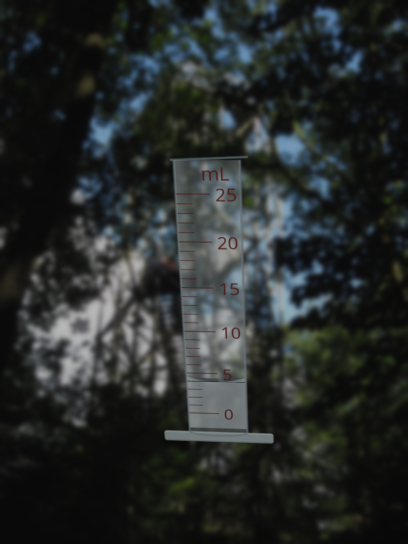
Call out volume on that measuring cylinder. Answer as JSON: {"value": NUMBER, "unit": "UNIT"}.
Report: {"value": 4, "unit": "mL"}
